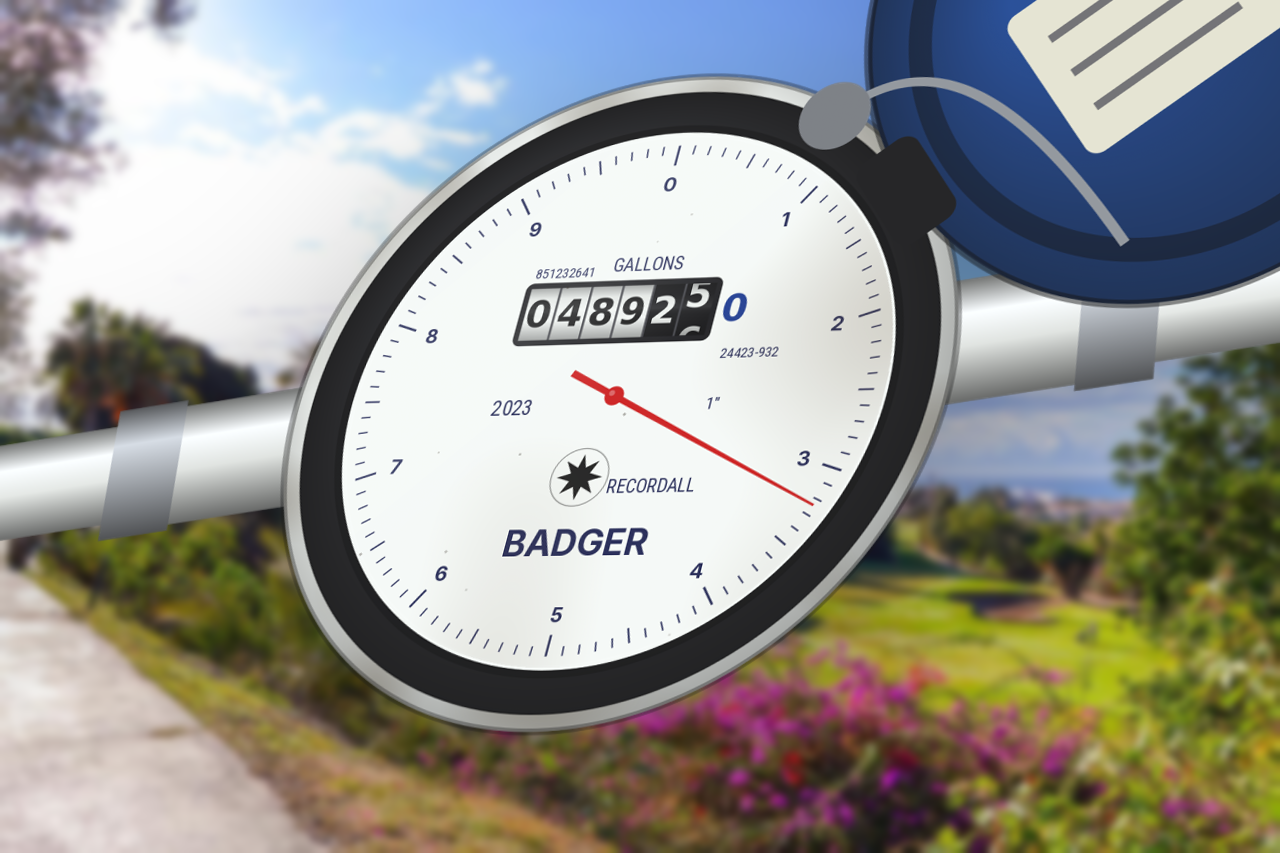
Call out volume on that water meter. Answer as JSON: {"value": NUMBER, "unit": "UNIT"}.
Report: {"value": 489253.2, "unit": "gal"}
